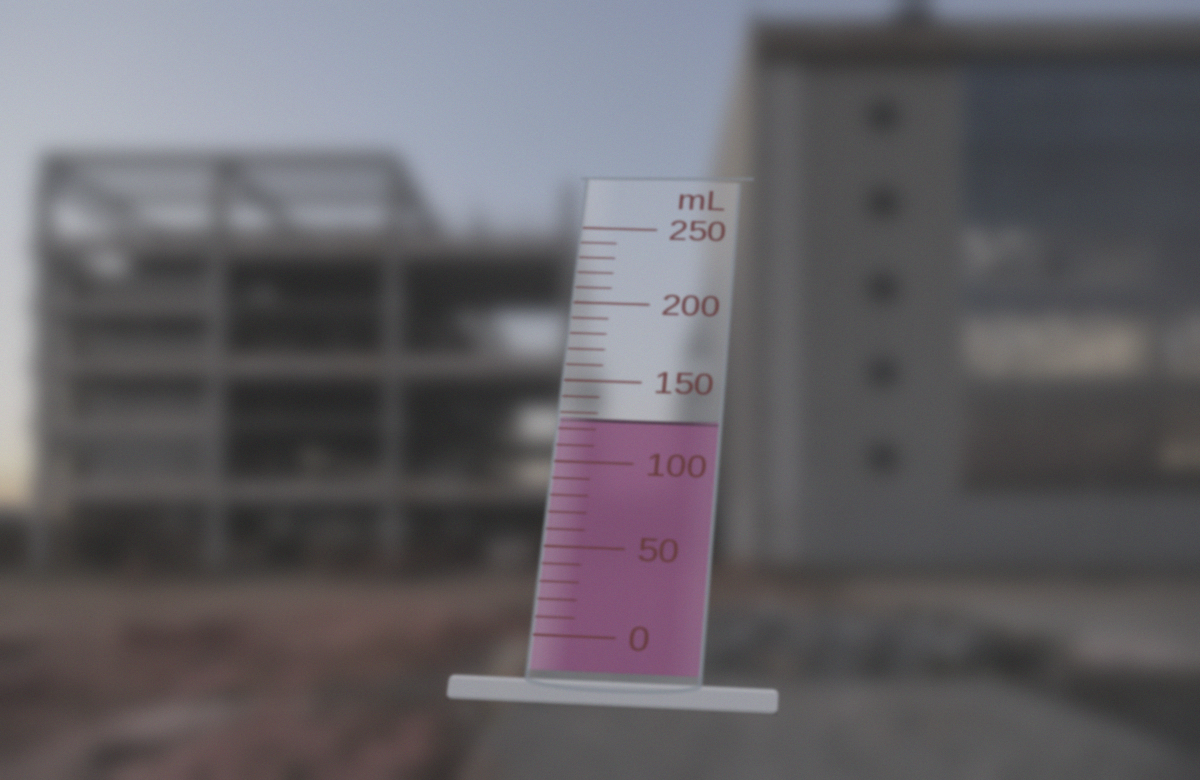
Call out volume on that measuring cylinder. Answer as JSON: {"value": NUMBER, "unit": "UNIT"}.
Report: {"value": 125, "unit": "mL"}
